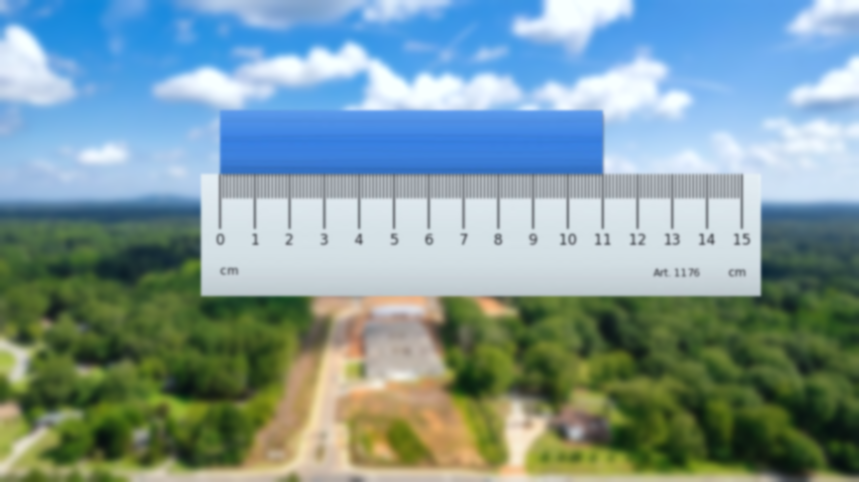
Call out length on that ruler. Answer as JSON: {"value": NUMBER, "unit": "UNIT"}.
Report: {"value": 11, "unit": "cm"}
